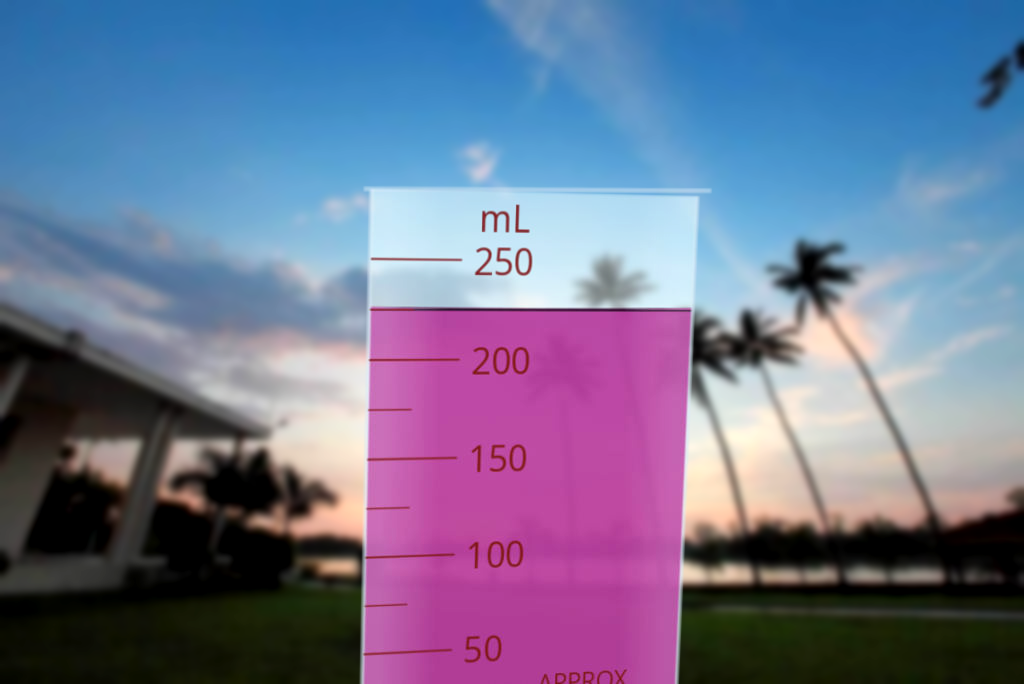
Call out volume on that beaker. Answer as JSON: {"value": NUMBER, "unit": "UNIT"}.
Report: {"value": 225, "unit": "mL"}
